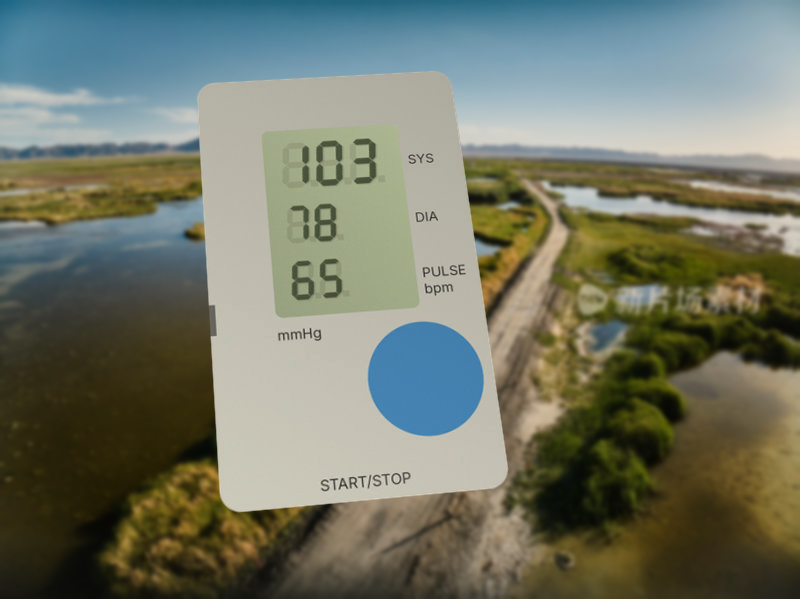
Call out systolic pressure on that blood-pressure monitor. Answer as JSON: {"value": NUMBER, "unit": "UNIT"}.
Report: {"value": 103, "unit": "mmHg"}
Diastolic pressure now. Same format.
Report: {"value": 78, "unit": "mmHg"}
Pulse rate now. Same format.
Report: {"value": 65, "unit": "bpm"}
